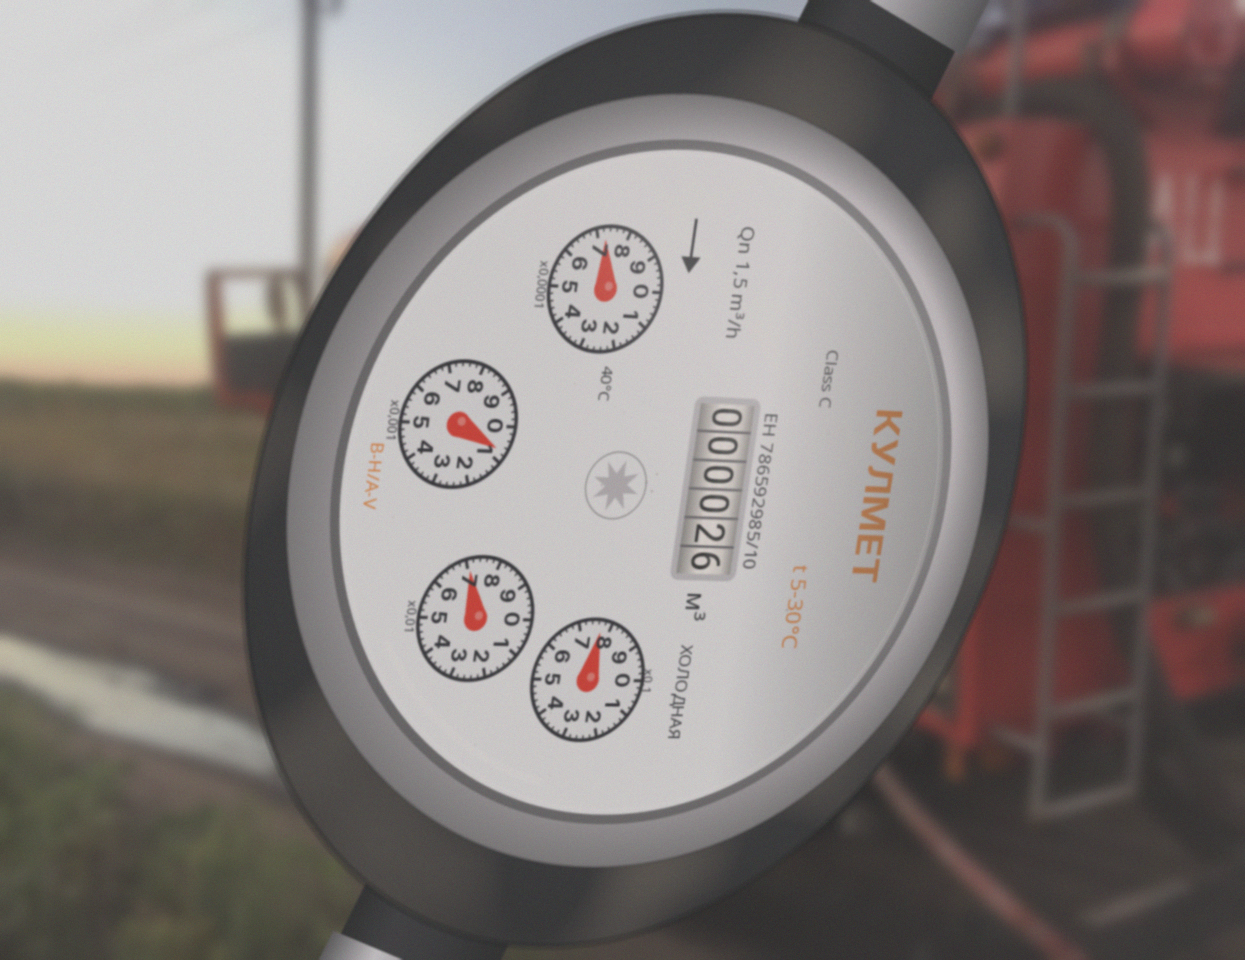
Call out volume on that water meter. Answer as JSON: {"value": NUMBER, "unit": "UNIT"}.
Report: {"value": 26.7707, "unit": "m³"}
